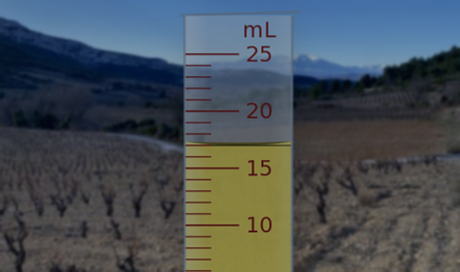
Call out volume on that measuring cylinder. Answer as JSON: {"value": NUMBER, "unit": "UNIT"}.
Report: {"value": 17, "unit": "mL"}
